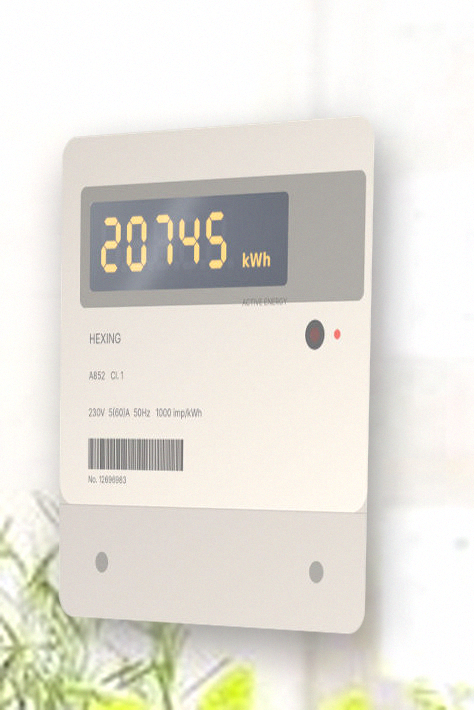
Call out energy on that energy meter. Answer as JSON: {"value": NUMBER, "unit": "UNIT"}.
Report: {"value": 20745, "unit": "kWh"}
